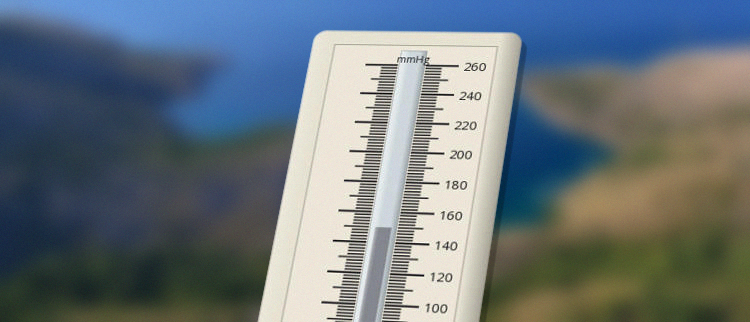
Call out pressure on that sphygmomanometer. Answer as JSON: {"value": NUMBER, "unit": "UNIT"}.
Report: {"value": 150, "unit": "mmHg"}
